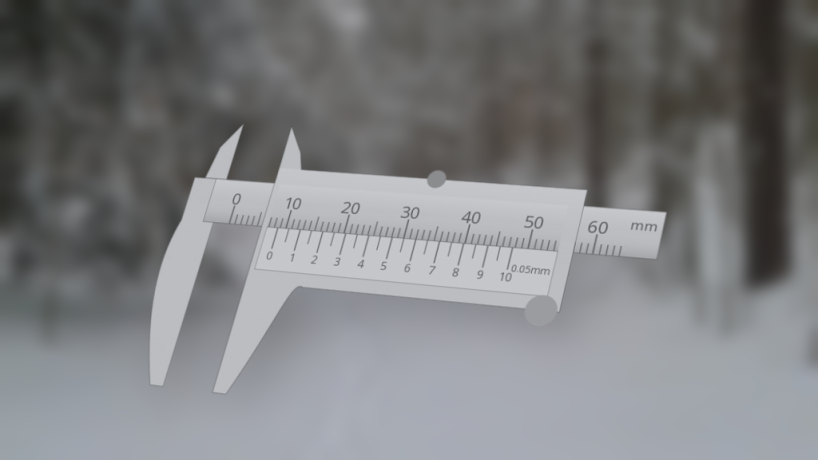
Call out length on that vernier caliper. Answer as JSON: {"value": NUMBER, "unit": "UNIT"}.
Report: {"value": 8.6, "unit": "mm"}
